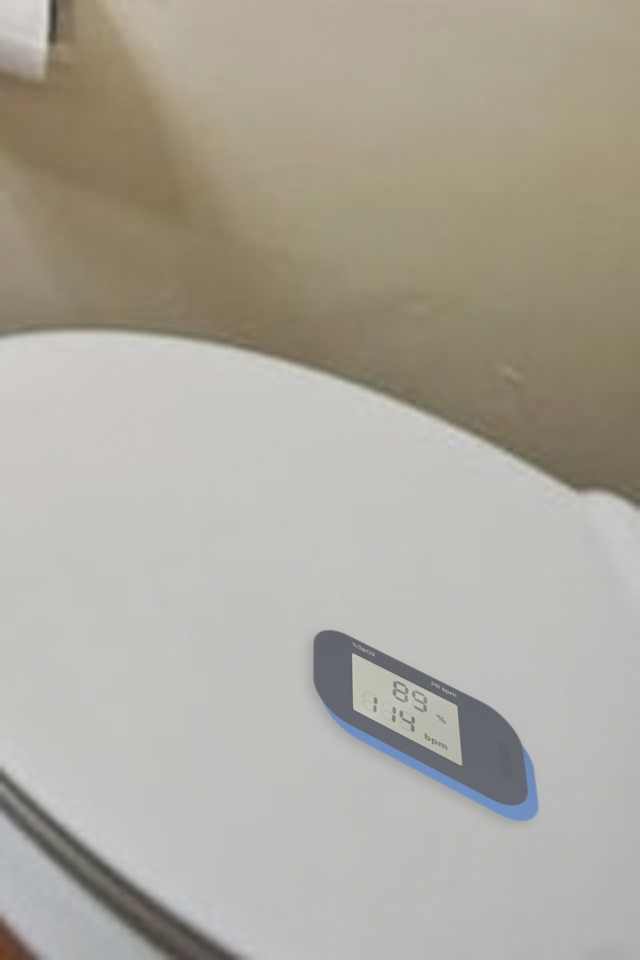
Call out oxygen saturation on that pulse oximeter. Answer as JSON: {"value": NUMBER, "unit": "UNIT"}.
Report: {"value": 89, "unit": "%"}
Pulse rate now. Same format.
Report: {"value": 114, "unit": "bpm"}
